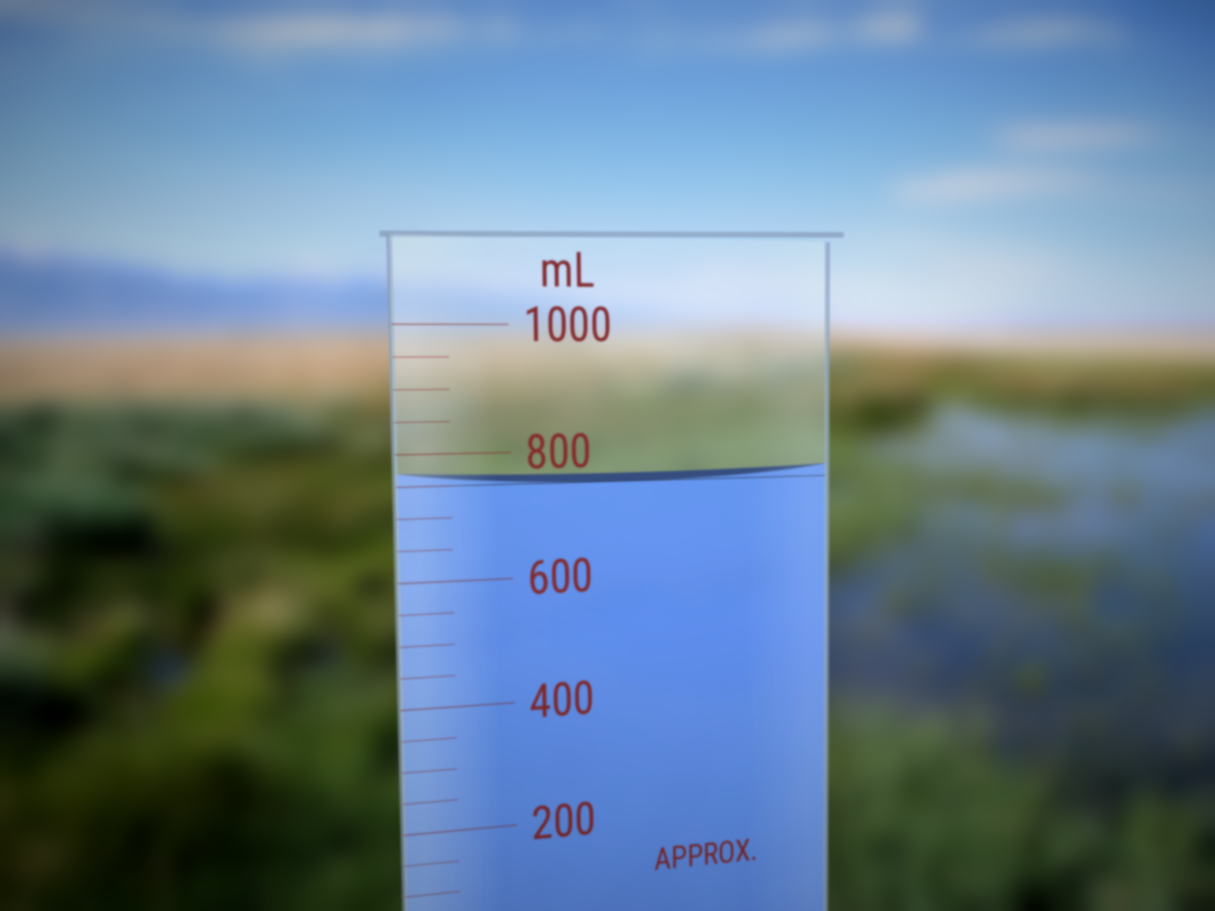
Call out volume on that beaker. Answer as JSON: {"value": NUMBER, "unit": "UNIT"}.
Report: {"value": 750, "unit": "mL"}
